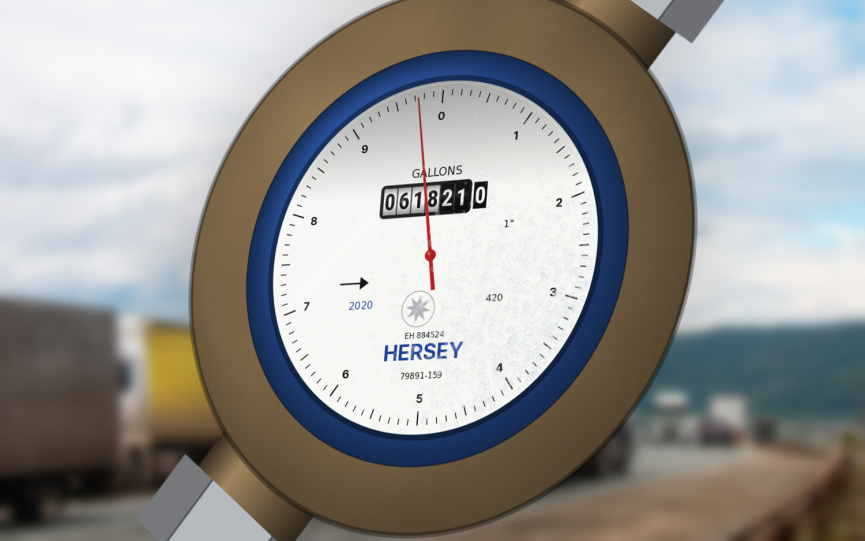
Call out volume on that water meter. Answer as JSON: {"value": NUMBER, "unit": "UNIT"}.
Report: {"value": 618209.7, "unit": "gal"}
